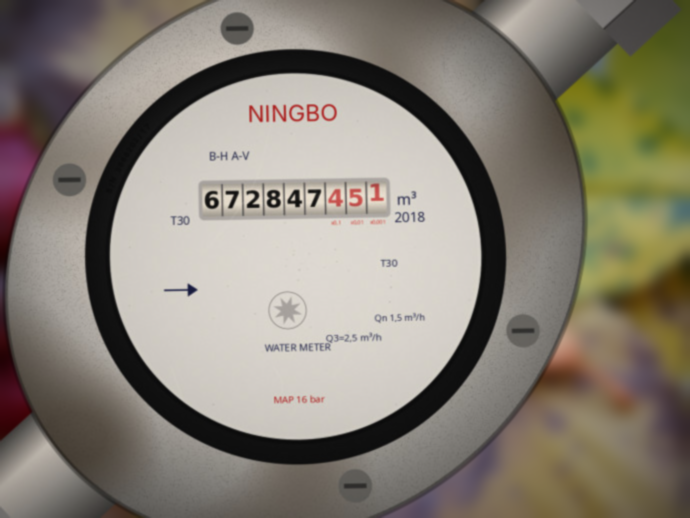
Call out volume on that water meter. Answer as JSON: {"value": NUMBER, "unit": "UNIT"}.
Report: {"value": 672847.451, "unit": "m³"}
